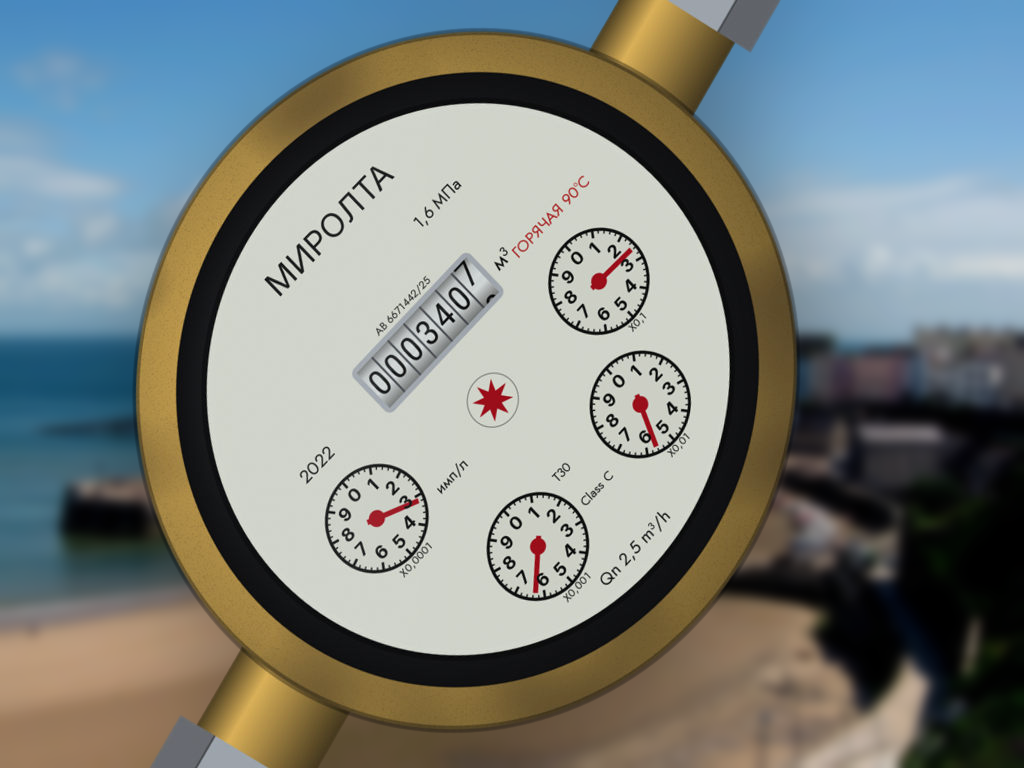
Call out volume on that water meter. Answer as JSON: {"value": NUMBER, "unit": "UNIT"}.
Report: {"value": 3407.2563, "unit": "m³"}
